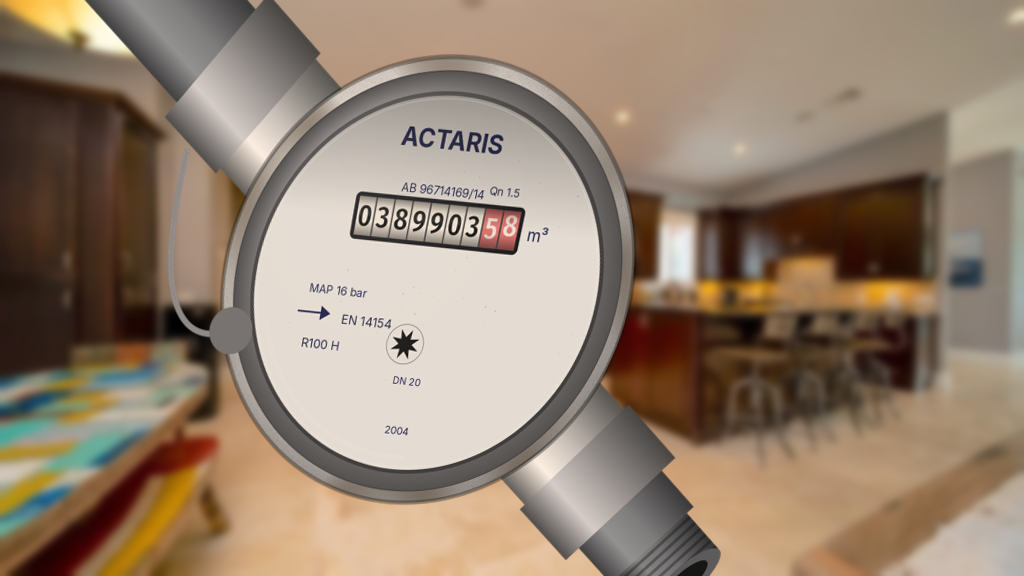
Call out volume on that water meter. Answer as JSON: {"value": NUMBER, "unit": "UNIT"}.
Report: {"value": 389903.58, "unit": "m³"}
